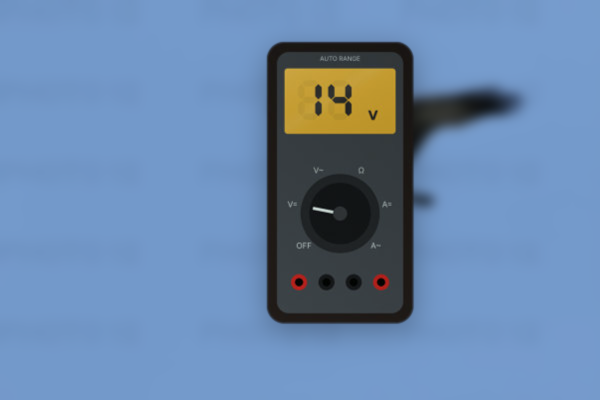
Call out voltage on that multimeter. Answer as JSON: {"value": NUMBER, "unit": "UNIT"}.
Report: {"value": 14, "unit": "V"}
